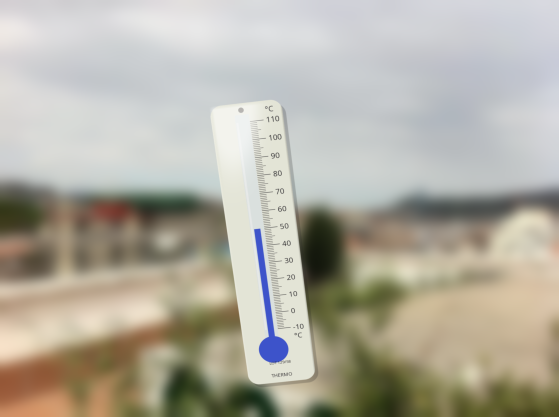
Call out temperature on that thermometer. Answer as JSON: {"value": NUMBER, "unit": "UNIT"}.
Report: {"value": 50, "unit": "°C"}
